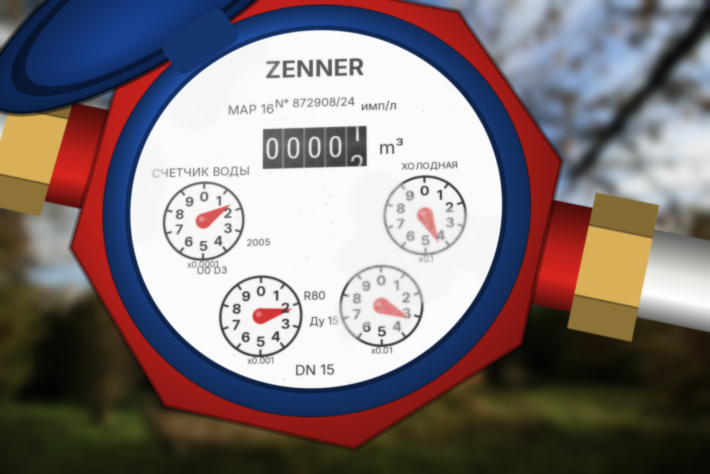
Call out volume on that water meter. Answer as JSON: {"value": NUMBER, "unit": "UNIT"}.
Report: {"value": 1.4321, "unit": "m³"}
